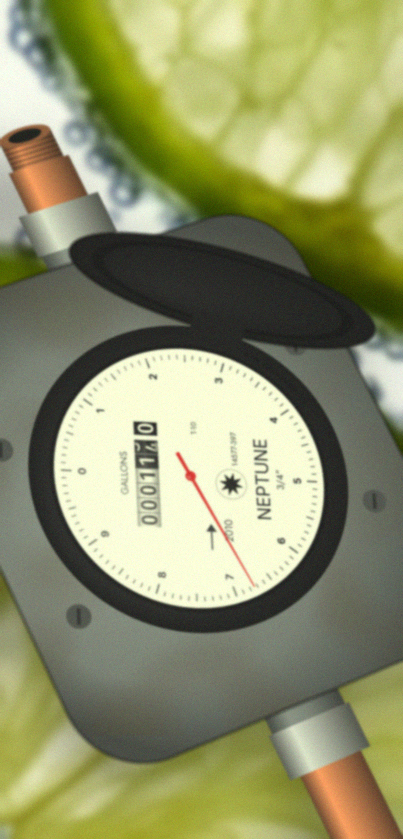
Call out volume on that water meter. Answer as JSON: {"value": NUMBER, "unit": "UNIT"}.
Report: {"value": 1136.7, "unit": "gal"}
